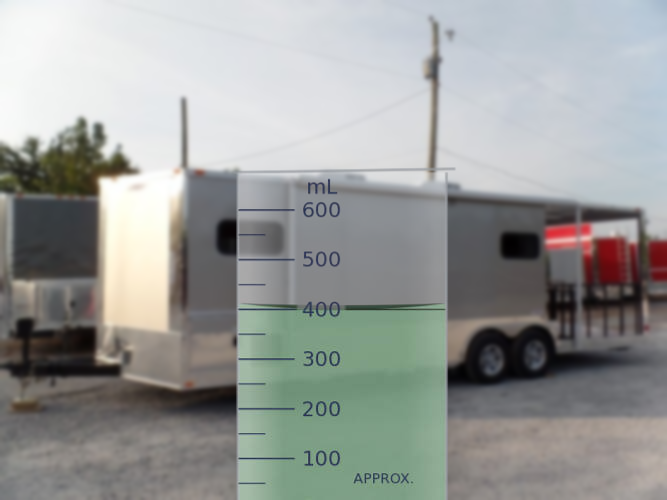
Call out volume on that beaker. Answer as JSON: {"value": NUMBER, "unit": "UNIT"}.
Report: {"value": 400, "unit": "mL"}
